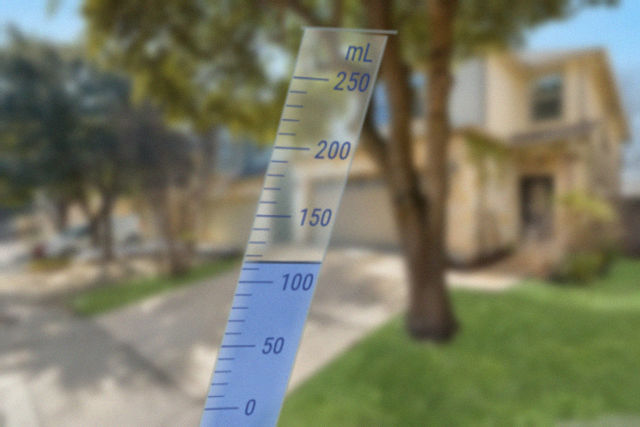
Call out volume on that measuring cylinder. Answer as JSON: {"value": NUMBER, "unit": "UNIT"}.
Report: {"value": 115, "unit": "mL"}
